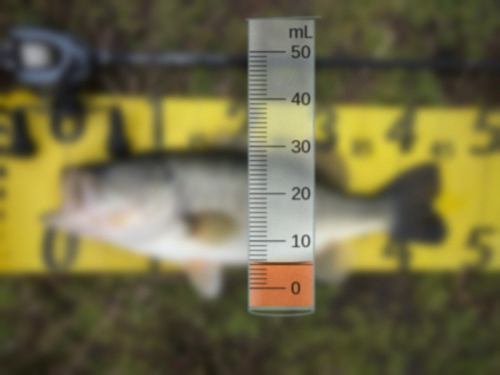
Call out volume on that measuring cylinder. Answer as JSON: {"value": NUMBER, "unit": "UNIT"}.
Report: {"value": 5, "unit": "mL"}
